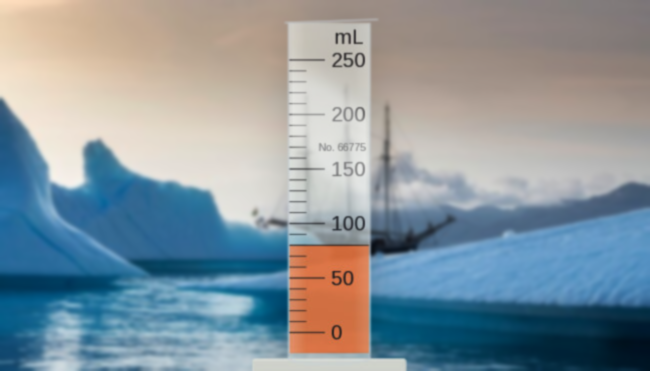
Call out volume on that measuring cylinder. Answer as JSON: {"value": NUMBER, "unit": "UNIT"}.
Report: {"value": 80, "unit": "mL"}
